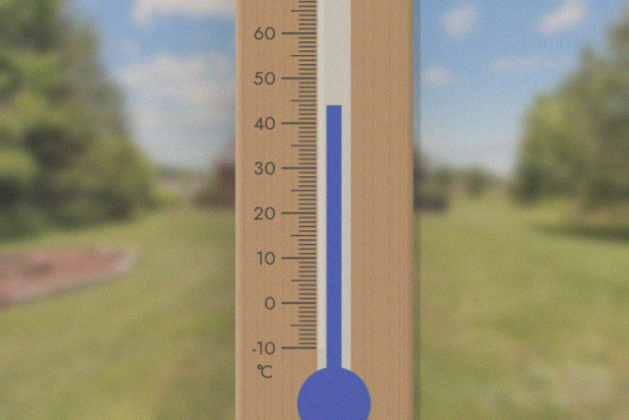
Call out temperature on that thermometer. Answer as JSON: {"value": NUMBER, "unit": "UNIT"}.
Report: {"value": 44, "unit": "°C"}
